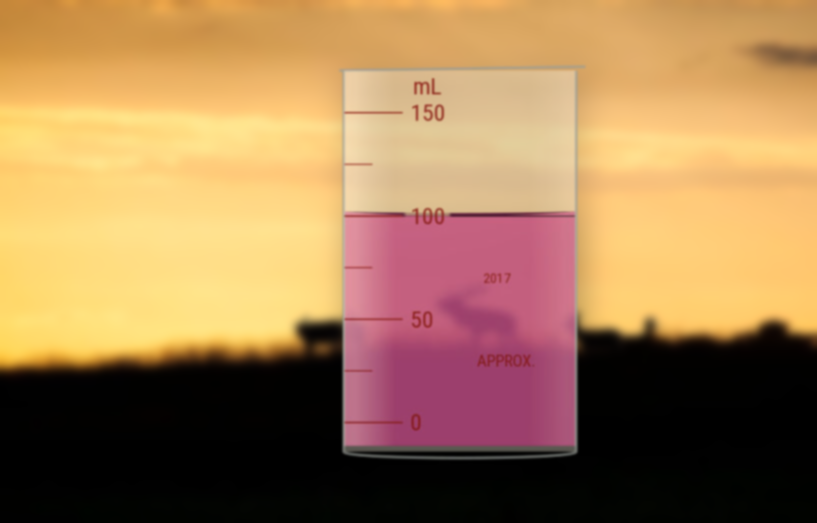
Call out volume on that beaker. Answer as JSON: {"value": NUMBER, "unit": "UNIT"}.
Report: {"value": 100, "unit": "mL"}
